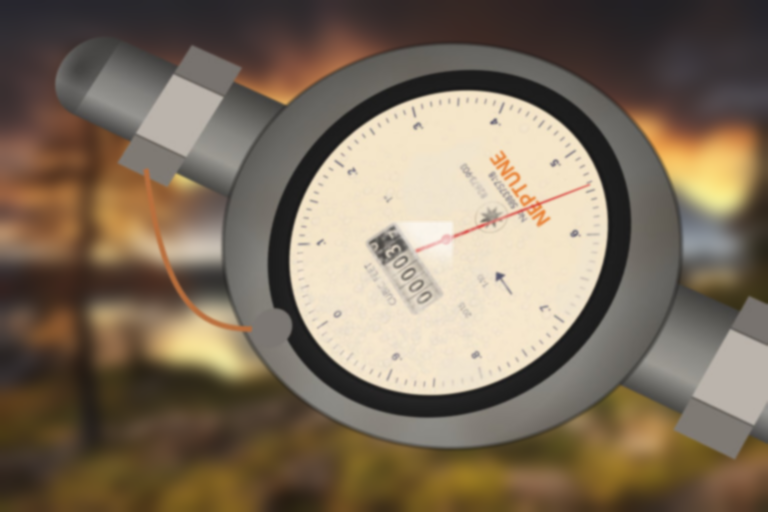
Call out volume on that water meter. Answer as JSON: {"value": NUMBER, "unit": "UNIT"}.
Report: {"value": 36.54, "unit": "ft³"}
